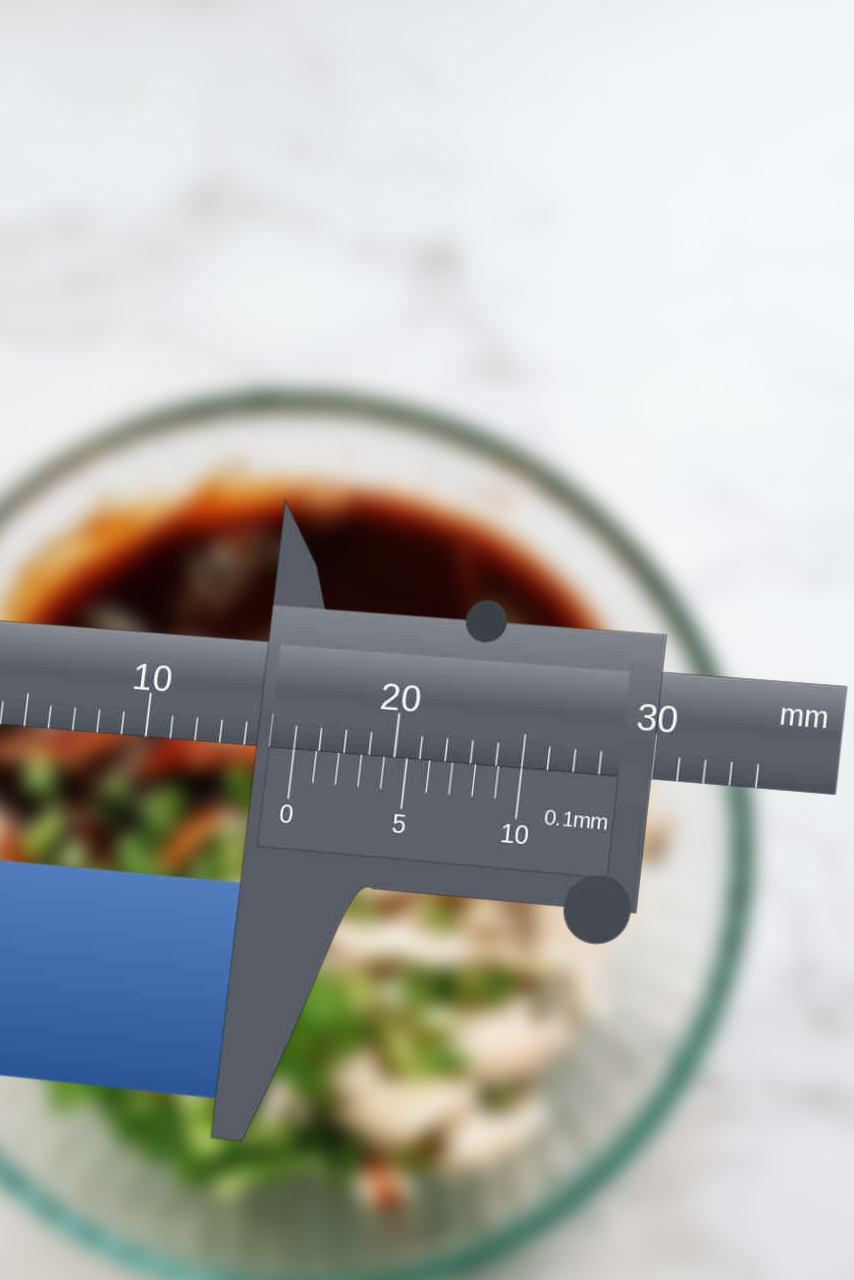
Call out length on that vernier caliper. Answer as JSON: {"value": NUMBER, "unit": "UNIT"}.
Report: {"value": 16.0, "unit": "mm"}
